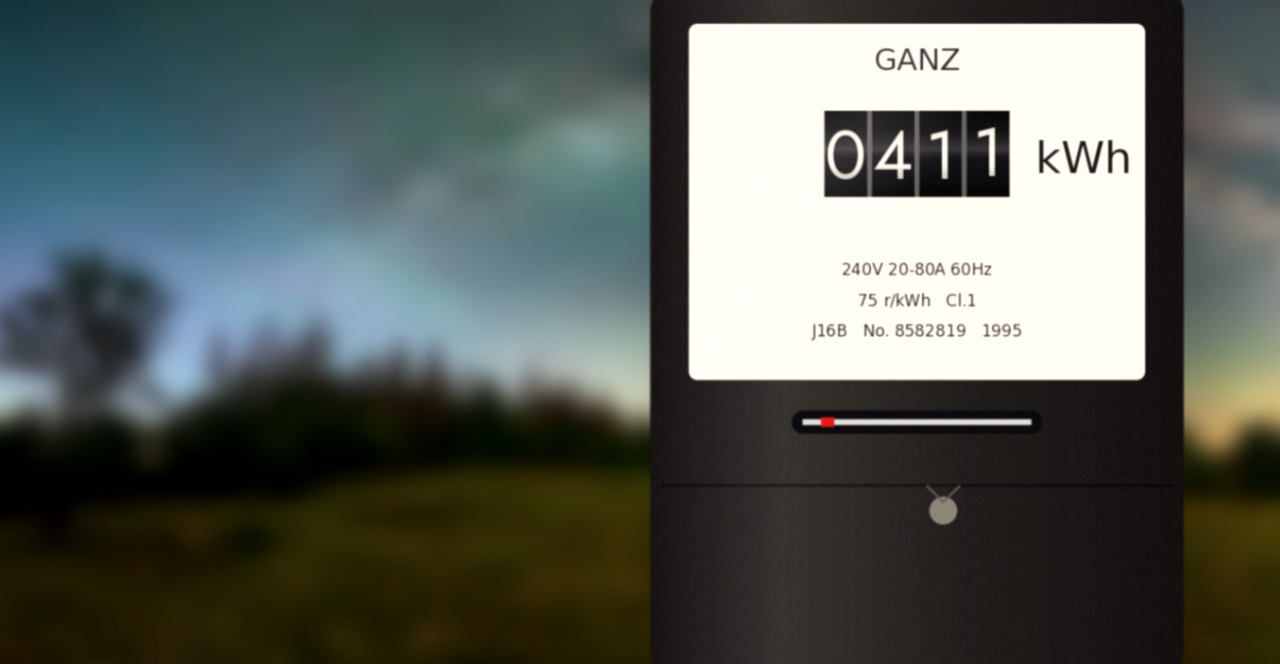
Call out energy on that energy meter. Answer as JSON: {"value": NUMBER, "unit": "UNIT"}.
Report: {"value": 411, "unit": "kWh"}
